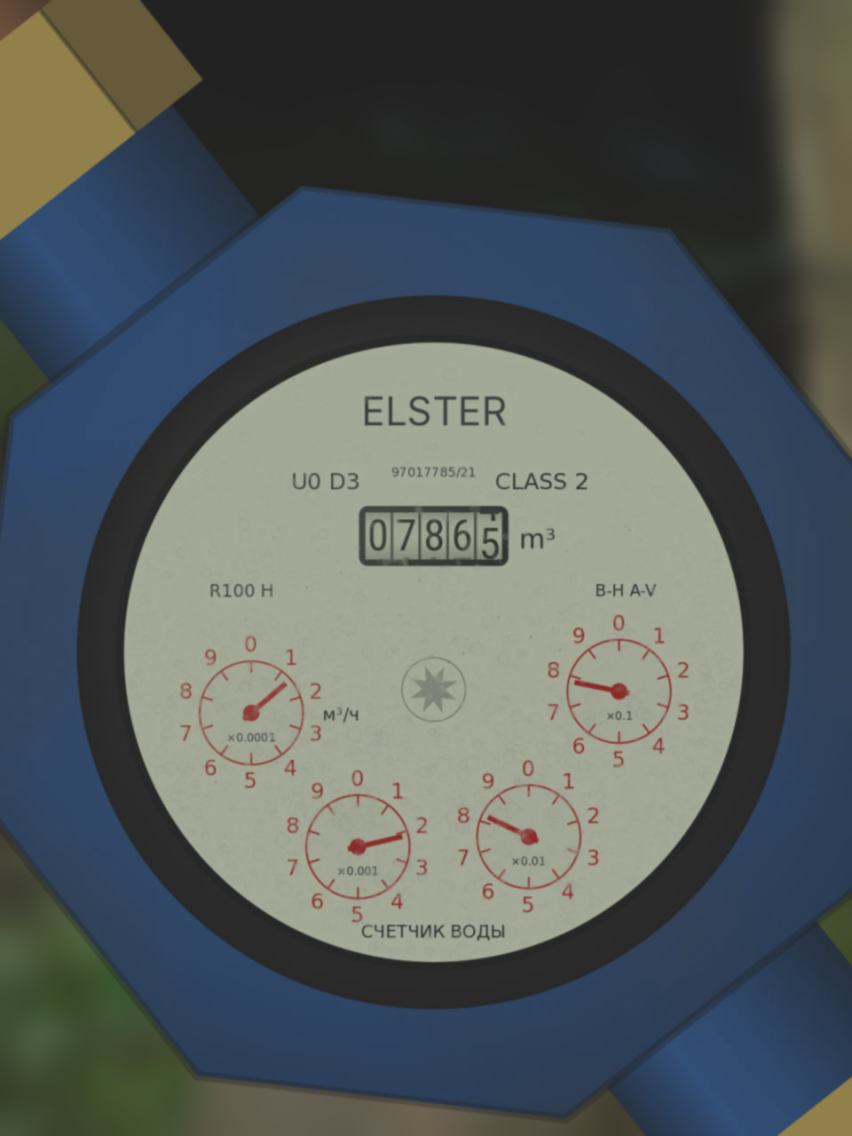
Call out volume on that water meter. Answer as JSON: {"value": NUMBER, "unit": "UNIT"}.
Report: {"value": 7864.7821, "unit": "m³"}
